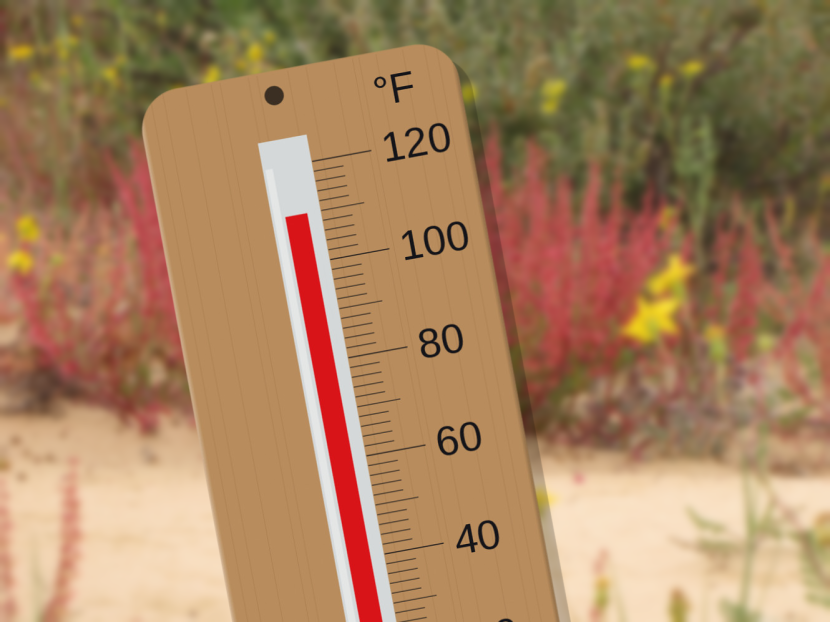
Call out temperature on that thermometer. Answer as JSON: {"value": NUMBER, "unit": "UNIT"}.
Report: {"value": 110, "unit": "°F"}
